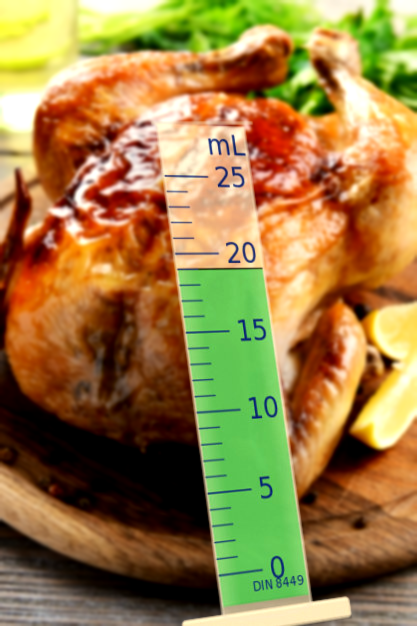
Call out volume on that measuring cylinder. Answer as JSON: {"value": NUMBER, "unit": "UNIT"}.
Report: {"value": 19, "unit": "mL"}
